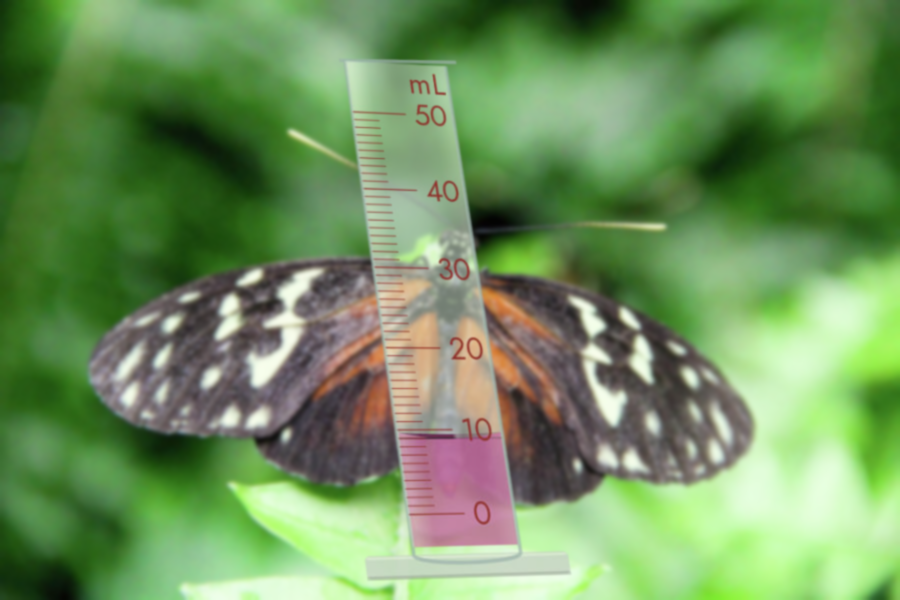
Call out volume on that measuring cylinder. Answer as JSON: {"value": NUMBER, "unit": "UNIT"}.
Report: {"value": 9, "unit": "mL"}
